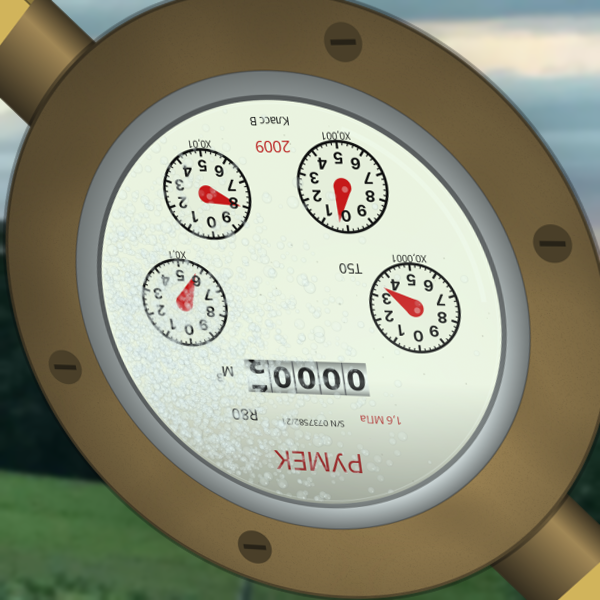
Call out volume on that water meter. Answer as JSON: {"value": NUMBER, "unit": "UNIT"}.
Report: {"value": 2.5803, "unit": "m³"}
